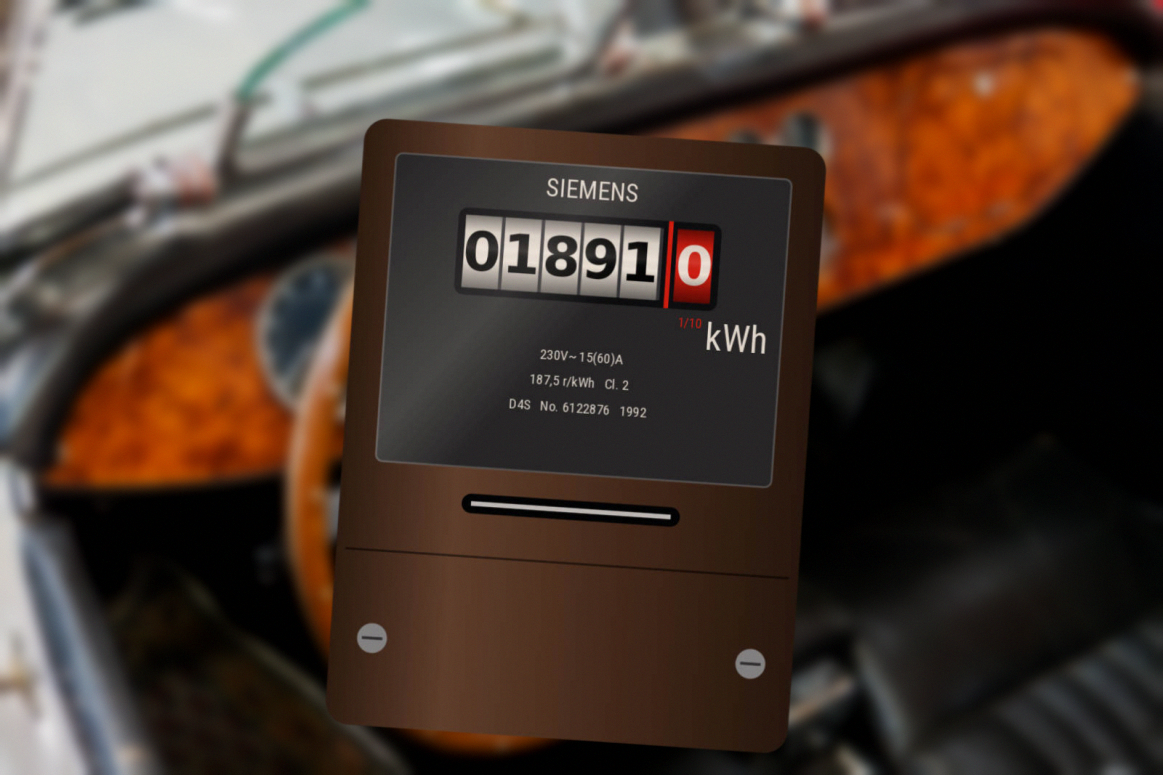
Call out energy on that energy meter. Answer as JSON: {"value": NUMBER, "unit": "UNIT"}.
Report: {"value": 1891.0, "unit": "kWh"}
